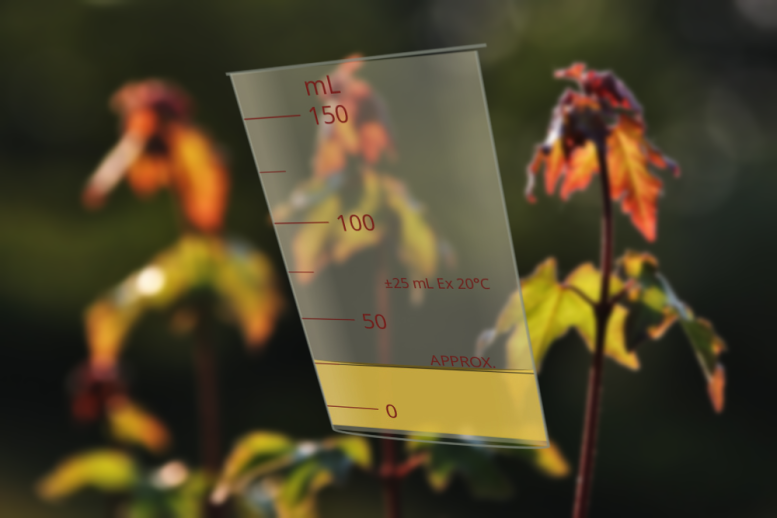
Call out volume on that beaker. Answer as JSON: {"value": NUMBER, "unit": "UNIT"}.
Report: {"value": 25, "unit": "mL"}
